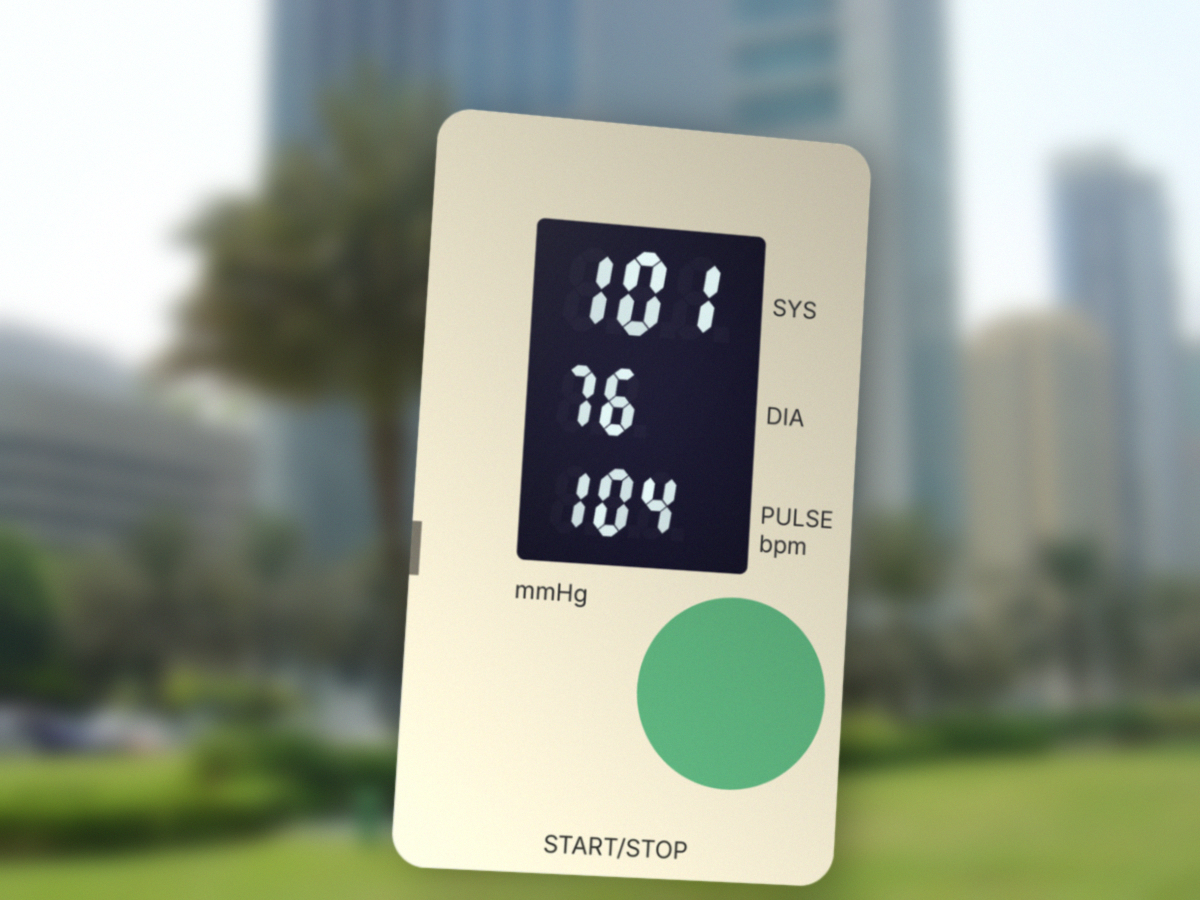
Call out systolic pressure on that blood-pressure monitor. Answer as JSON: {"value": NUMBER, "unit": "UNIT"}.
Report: {"value": 101, "unit": "mmHg"}
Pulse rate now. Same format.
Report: {"value": 104, "unit": "bpm"}
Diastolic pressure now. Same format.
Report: {"value": 76, "unit": "mmHg"}
